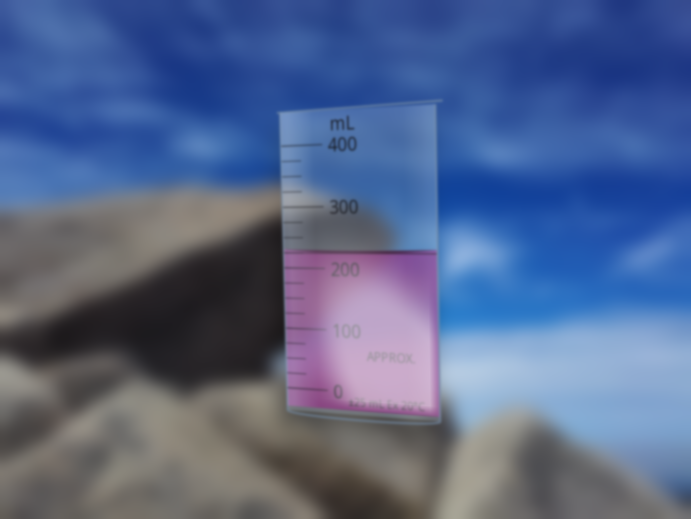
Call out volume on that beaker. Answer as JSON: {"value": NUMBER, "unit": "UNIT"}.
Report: {"value": 225, "unit": "mL"}
